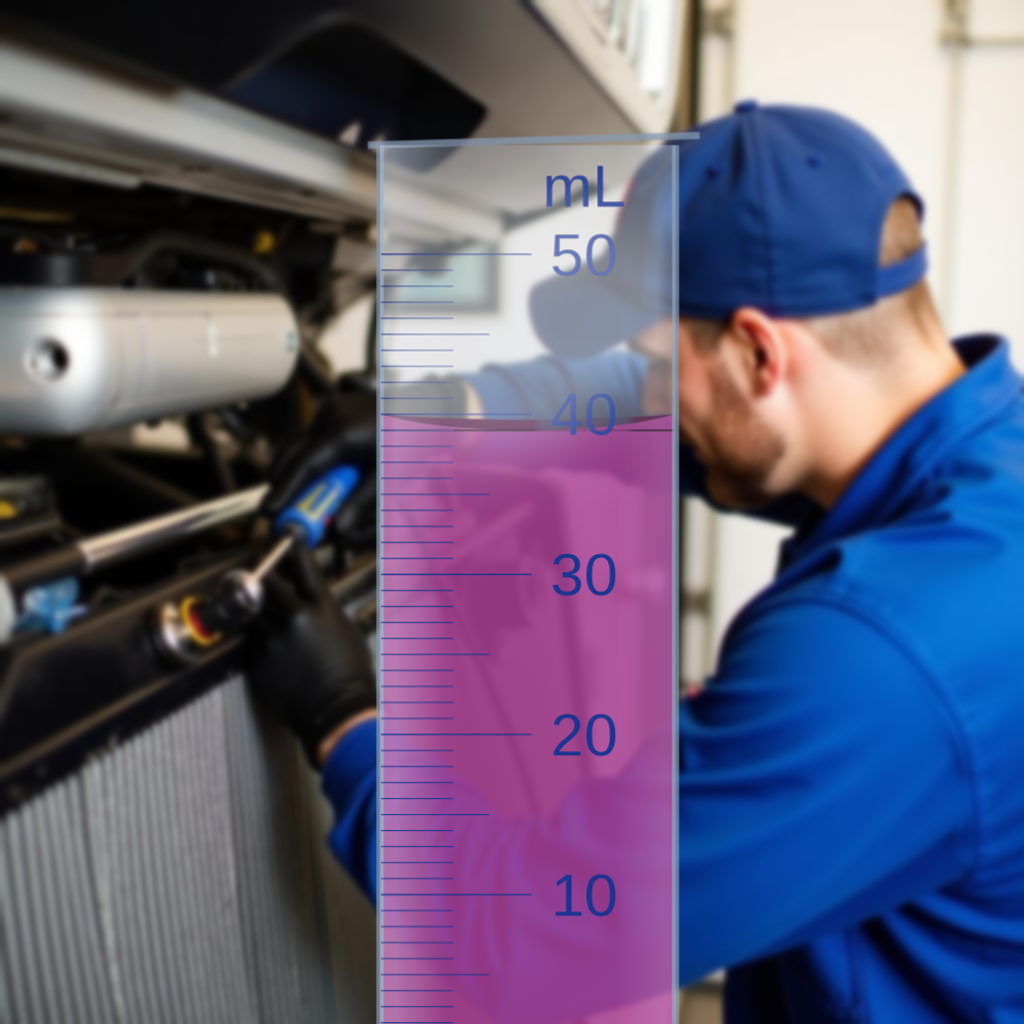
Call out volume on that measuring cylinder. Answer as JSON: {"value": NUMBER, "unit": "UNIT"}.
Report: {"value": 39, "unit": "mL"}
